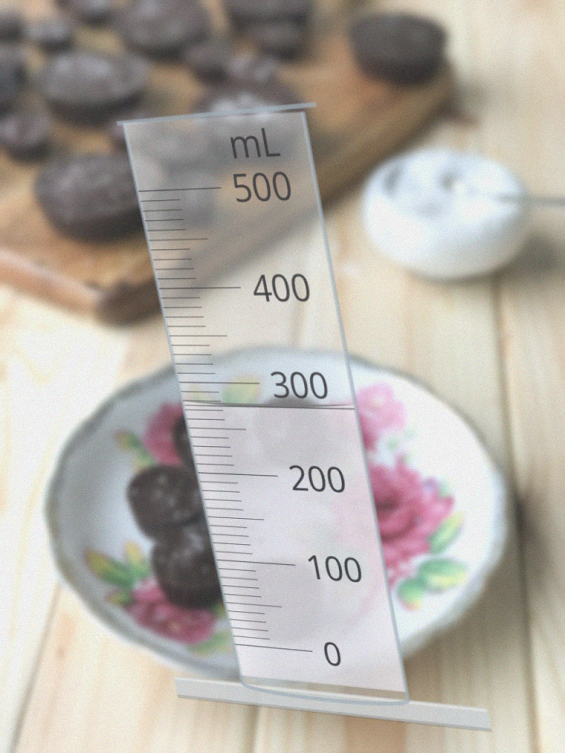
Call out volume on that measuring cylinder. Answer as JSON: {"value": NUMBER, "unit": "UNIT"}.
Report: {"value": 275, "unit": "mL"}
